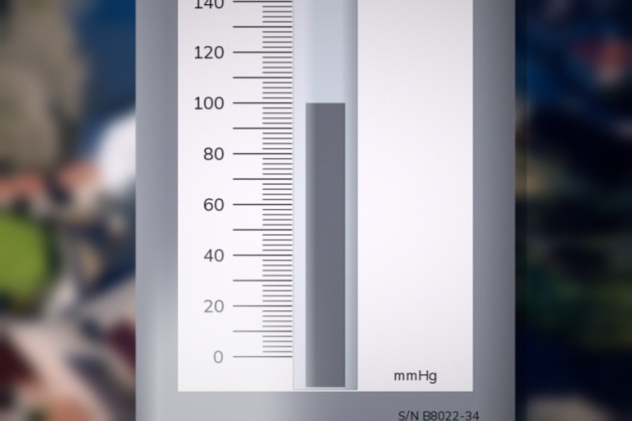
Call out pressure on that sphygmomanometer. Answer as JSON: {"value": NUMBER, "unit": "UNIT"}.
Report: {"value": 100, "unit": "mmHg"}
